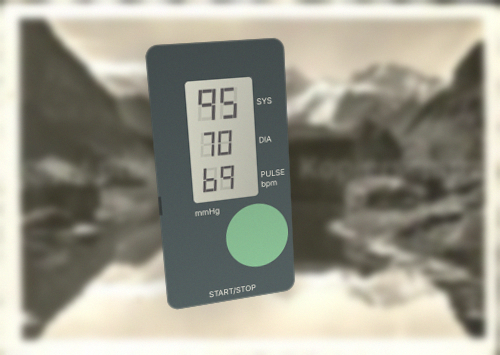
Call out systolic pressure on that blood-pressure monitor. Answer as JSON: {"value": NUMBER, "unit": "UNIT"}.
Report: {"value": 95, "unit": "mmHg"}
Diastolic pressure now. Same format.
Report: {"value": 70, "unit": "mmHg"}
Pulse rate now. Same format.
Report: {"value": 69, "unit": "bpm"}
